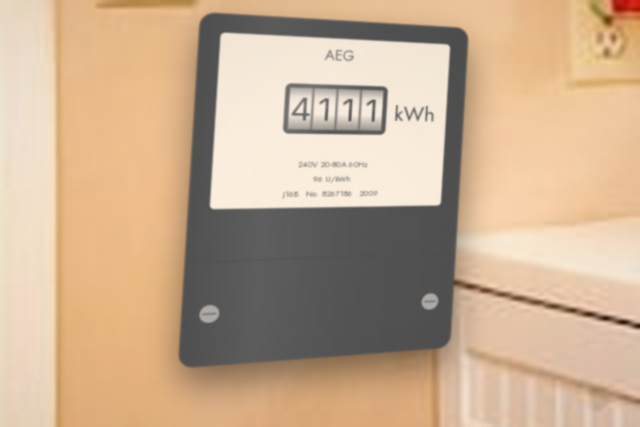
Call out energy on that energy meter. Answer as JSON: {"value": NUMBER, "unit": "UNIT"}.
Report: {"value": 4111, "unit": "kWh"}
